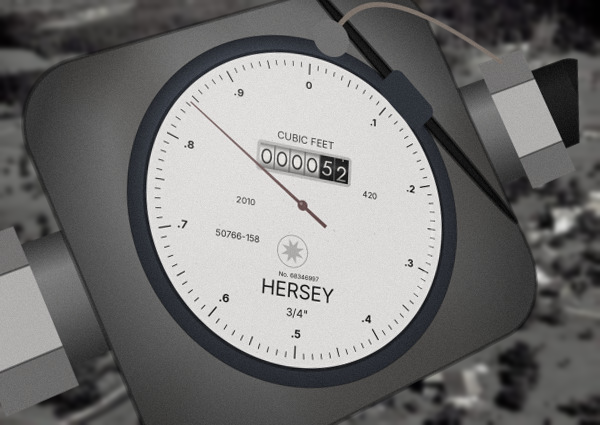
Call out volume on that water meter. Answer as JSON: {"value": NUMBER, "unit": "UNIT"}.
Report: {"value": 51.84, "unit": "ft³"}
